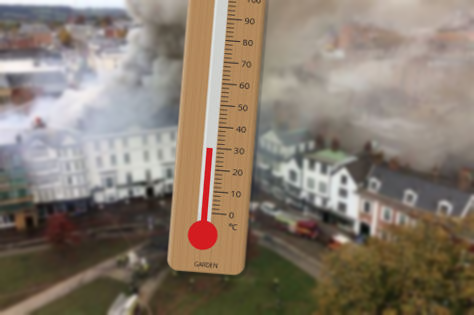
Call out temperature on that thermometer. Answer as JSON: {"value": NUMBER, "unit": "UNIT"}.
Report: {"value": 30, "unit": "°C"}
